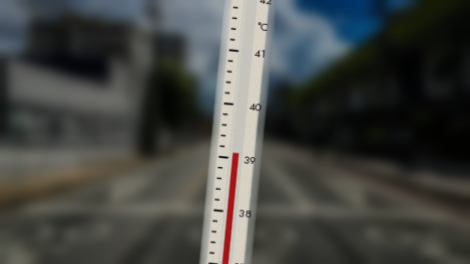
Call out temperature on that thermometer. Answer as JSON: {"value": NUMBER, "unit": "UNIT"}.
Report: {"value": 39.1, "unit": "°C"}
